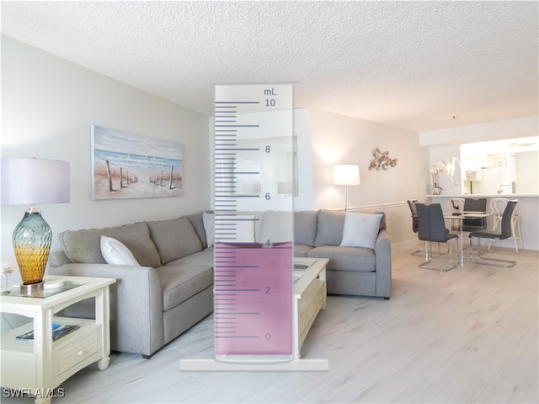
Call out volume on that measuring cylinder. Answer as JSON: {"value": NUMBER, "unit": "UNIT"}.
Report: {"value": 3.8, "unit": "mL"}
